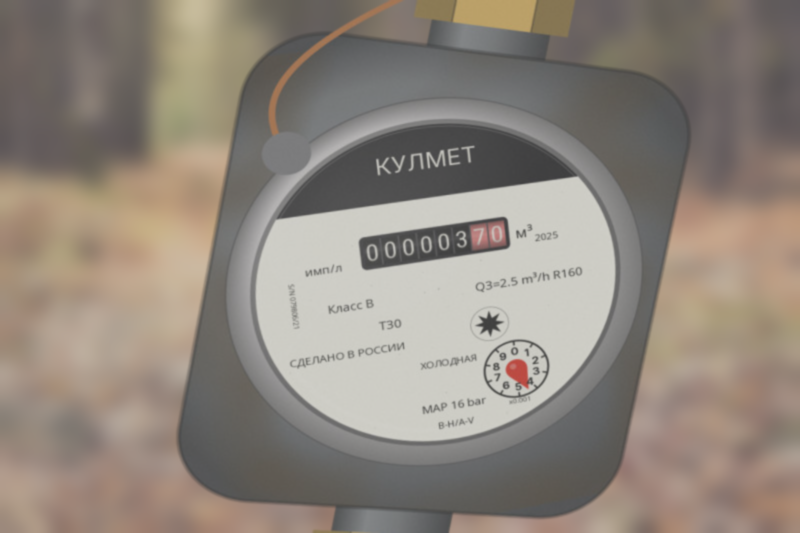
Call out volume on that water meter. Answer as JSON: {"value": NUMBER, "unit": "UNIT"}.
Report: {"value": 3.704, "unit": "m³"}
